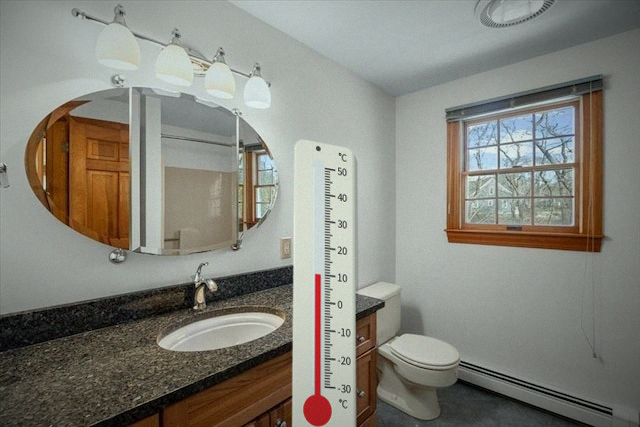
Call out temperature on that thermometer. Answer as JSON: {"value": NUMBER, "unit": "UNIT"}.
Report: {"value": 10, "unit": "°C"}
